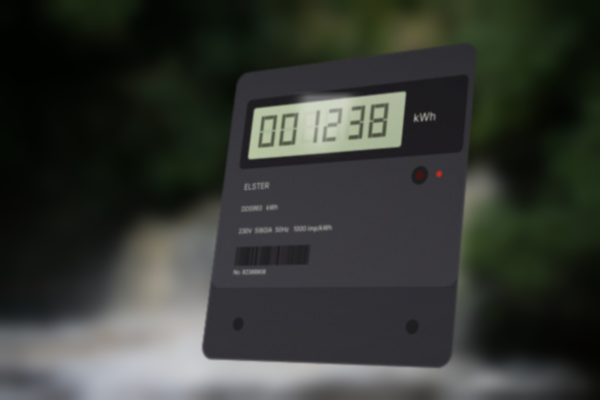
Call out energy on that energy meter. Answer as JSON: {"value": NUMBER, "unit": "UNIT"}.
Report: {"value": 1238, "unit": "kWh"}
